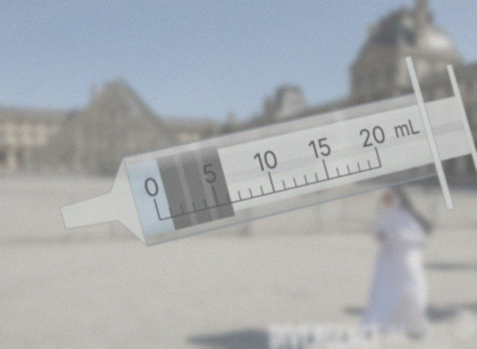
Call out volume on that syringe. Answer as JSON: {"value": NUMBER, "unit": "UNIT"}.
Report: {"value": 1, "unit": "mL"}
